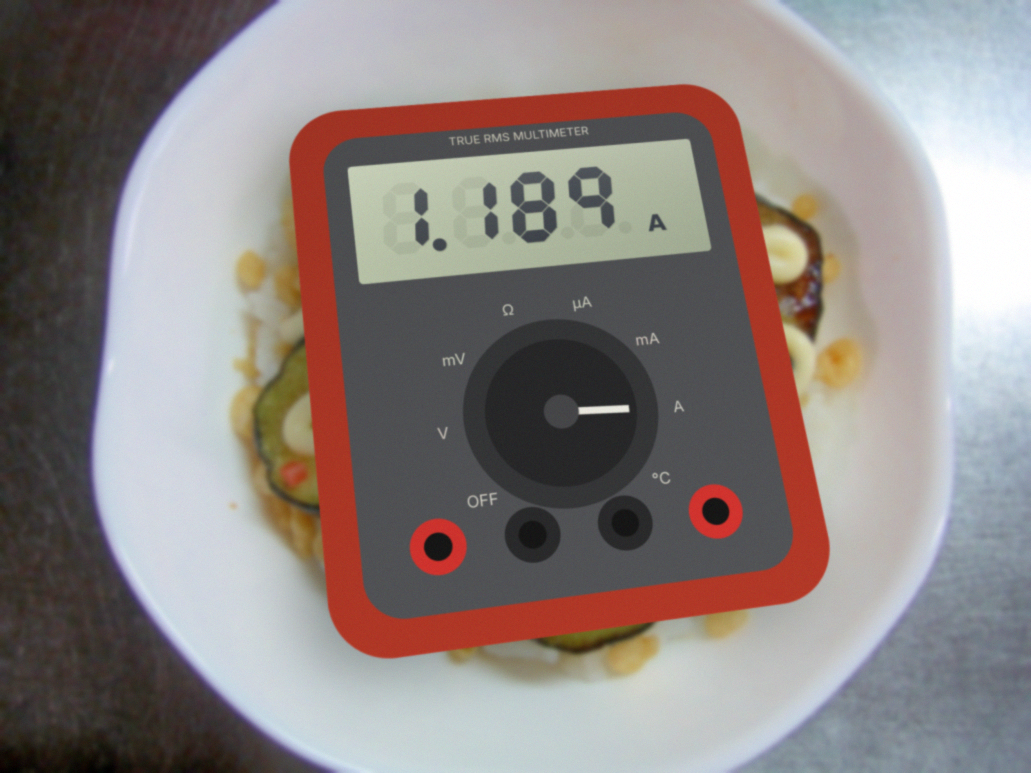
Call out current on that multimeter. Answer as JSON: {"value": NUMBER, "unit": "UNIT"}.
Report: {"value": 1.189, "unit": "A"}
